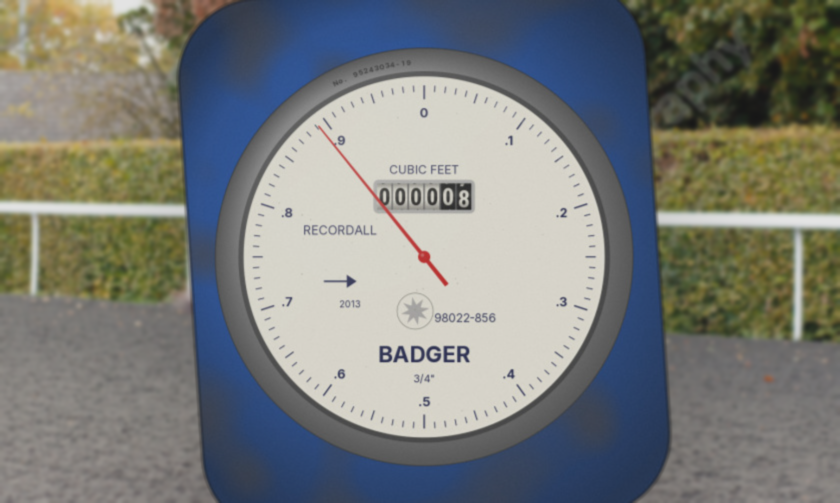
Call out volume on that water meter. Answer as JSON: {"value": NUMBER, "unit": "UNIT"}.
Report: {"value": 7.89, "unit": "ft³"}
